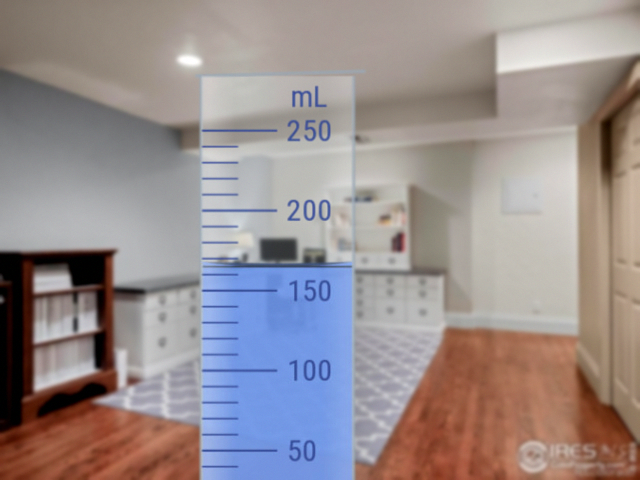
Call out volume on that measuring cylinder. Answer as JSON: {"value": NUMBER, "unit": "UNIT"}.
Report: {"value": 165, "unit": "mL"}
